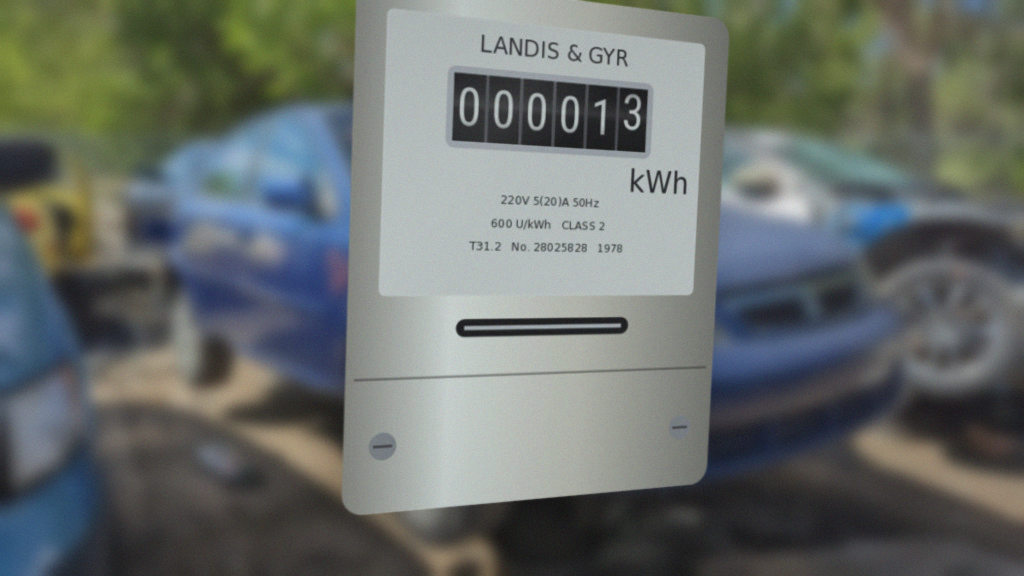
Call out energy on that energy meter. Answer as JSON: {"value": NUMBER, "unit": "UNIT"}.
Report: {"value": 13, "unit": "kWh"}
